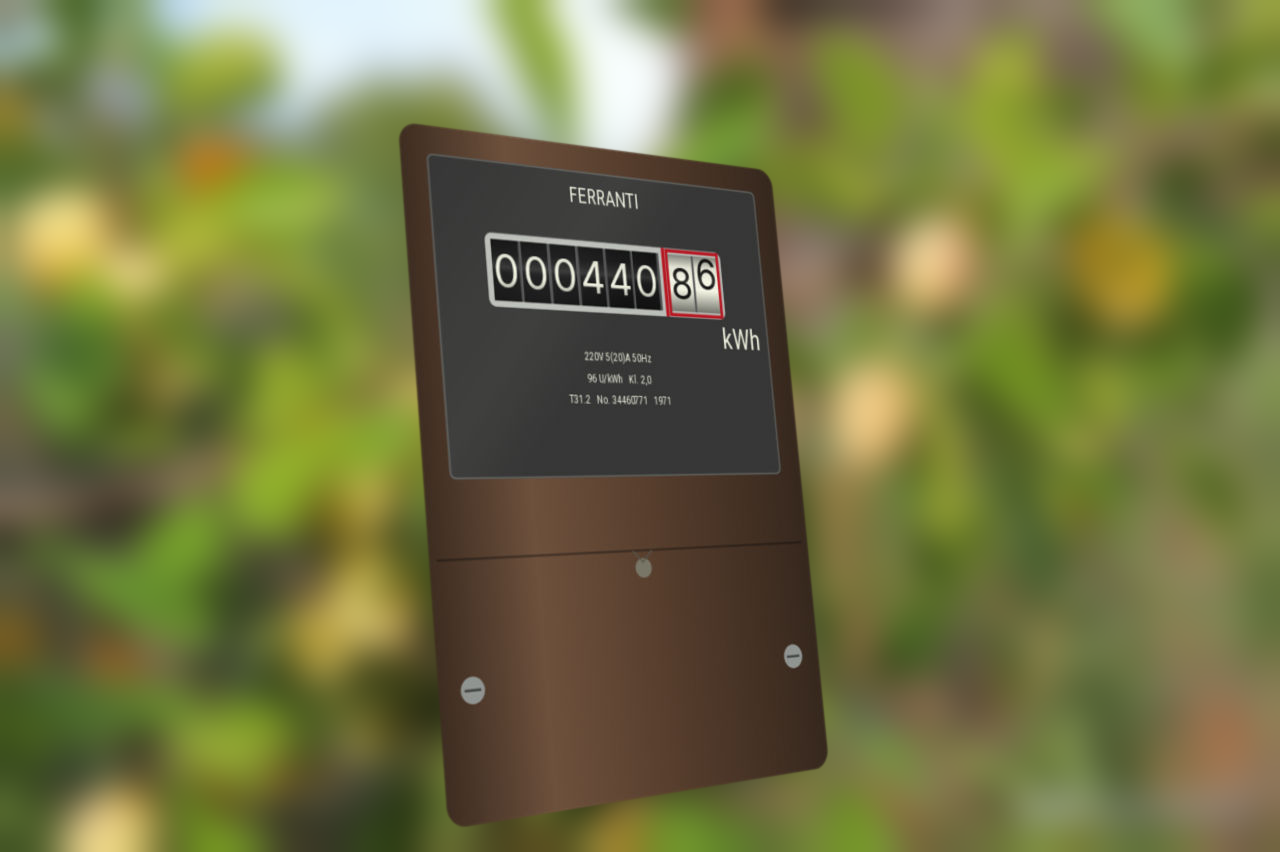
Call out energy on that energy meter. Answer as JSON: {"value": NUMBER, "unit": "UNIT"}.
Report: {"value": 440.86, "unit": "kWh"}
